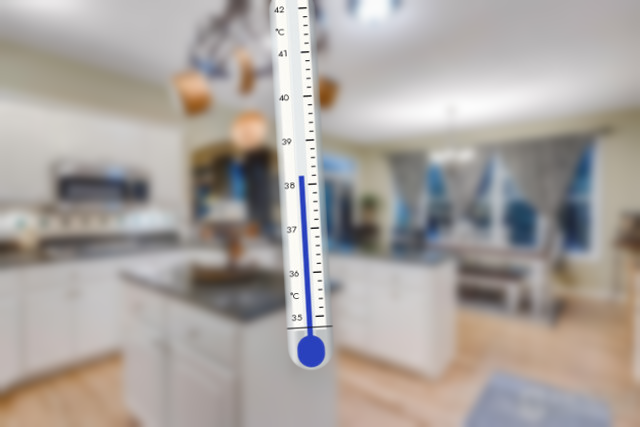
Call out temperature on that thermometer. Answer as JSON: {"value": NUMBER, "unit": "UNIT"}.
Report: {"value": 38.2, "unit": "°C"}
